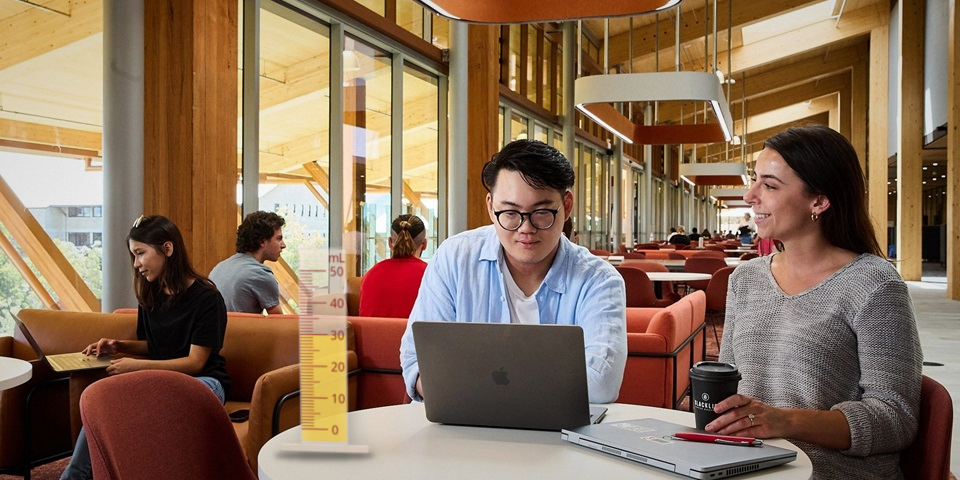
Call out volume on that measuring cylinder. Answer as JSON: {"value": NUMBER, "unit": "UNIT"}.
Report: {"value": 30, "unit": "mL"}
